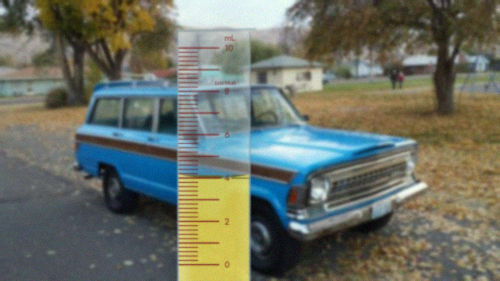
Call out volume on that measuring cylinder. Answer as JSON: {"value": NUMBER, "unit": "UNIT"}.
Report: {"value": 4, "unit": "mL"}
